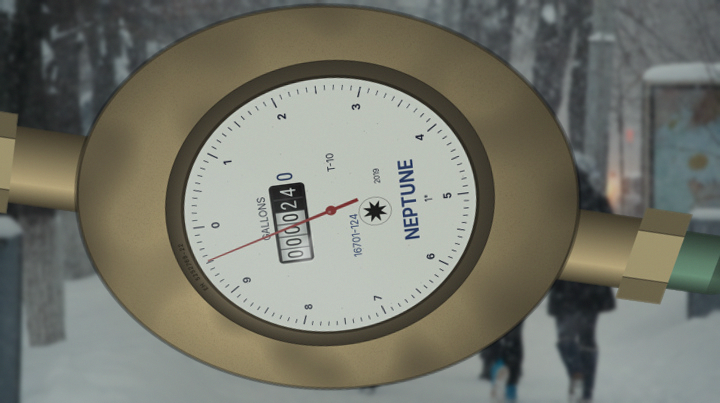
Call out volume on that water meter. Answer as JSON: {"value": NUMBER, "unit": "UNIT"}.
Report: {"value": 239.5, "unit": "gal"}
